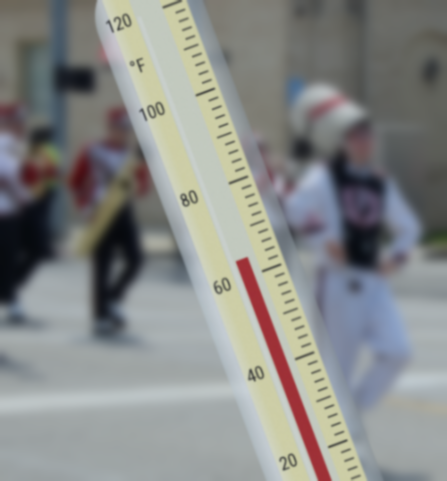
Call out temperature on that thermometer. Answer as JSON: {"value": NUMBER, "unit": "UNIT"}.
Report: {"value": 64, "unit": "°F"}
